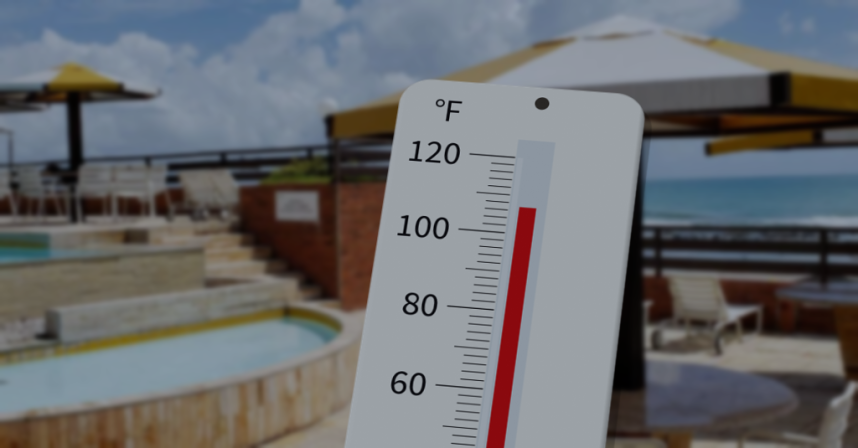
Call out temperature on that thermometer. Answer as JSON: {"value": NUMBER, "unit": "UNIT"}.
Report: {"value": 107, "unit": "°F"}
